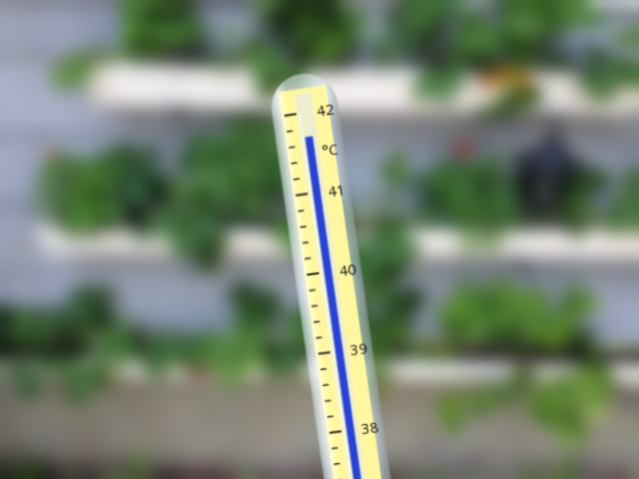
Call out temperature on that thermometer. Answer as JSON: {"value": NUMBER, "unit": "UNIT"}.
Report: {"value": 41.7, "unit": "°C"}
